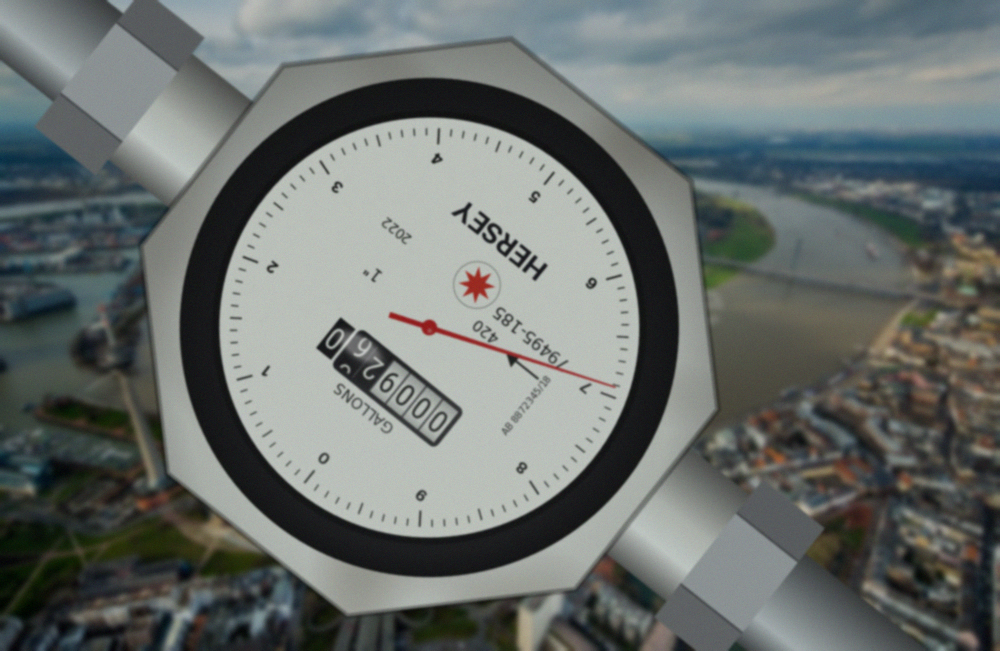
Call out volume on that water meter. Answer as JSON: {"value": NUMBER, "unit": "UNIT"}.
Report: {"value": 9256.9, "unit": "gal"}
